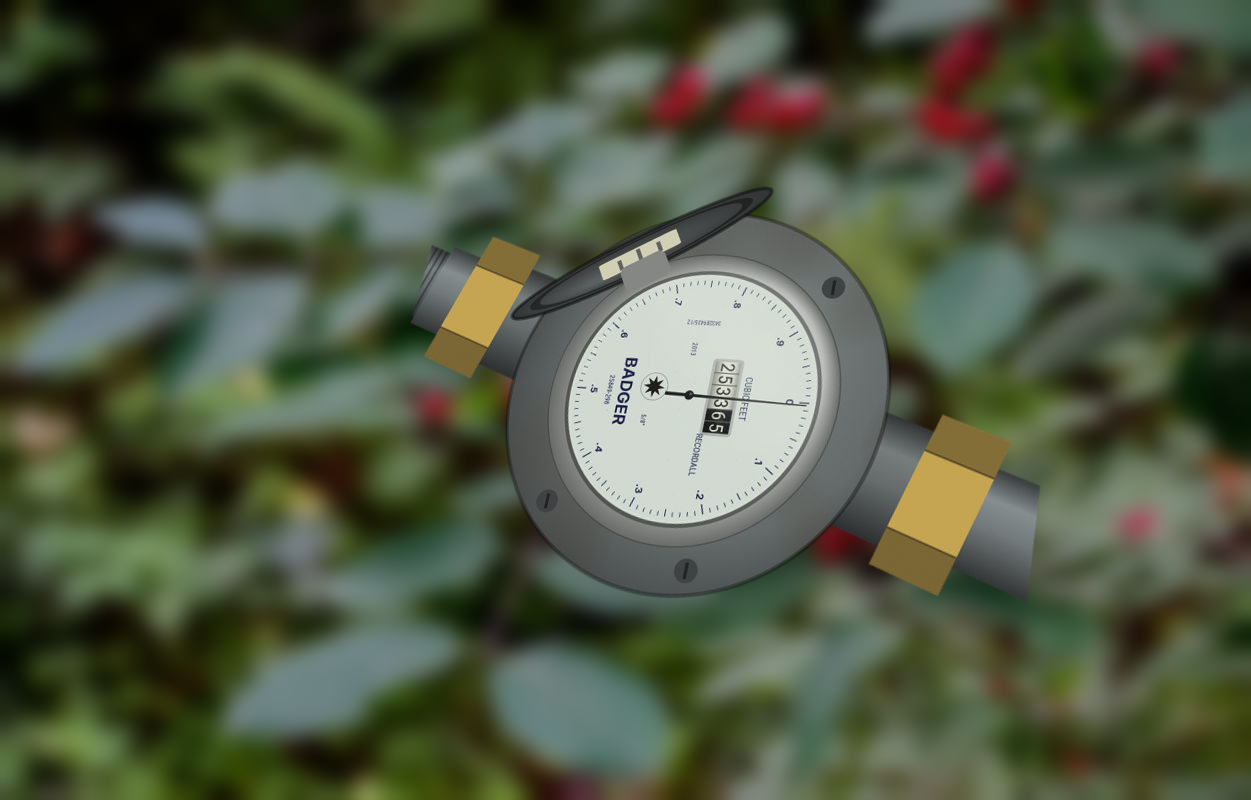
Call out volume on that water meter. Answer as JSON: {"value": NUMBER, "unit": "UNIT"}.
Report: {"value": 253365.00, "unit": "ft³"}
